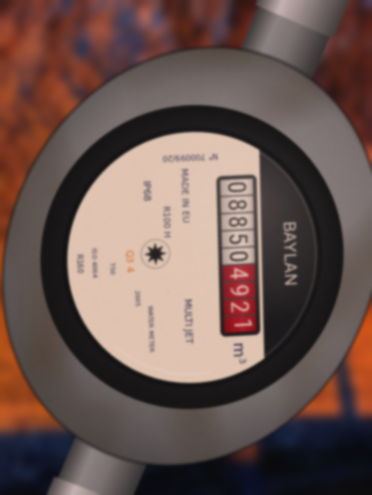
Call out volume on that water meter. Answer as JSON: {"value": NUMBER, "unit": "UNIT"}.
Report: {"value": 8850.4921, "unit": "m³"}
